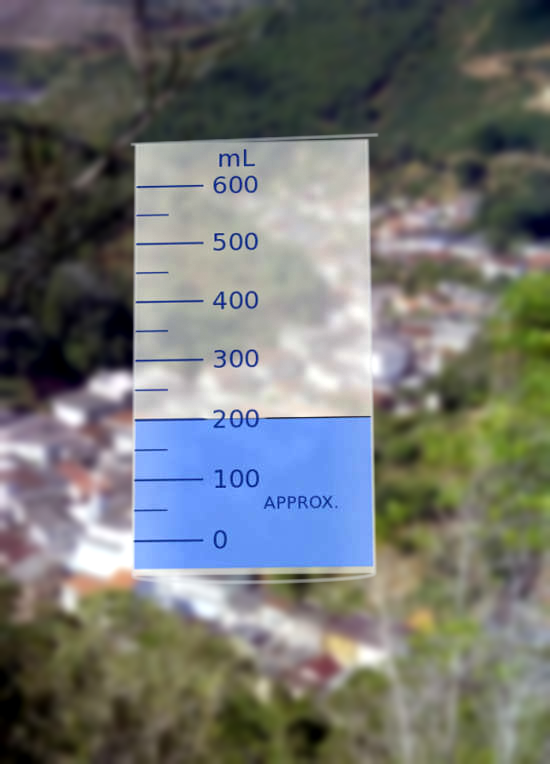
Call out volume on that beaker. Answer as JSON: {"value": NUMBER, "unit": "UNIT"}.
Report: {"value": 200, "unit": "mL"}
